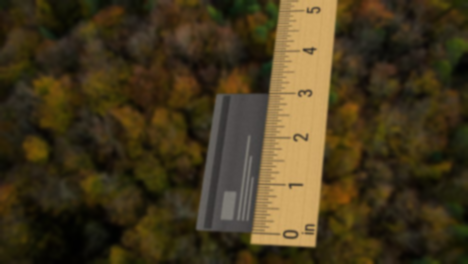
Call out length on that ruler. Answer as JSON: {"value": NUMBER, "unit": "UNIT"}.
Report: {"value": 3, "unit": "in"}
